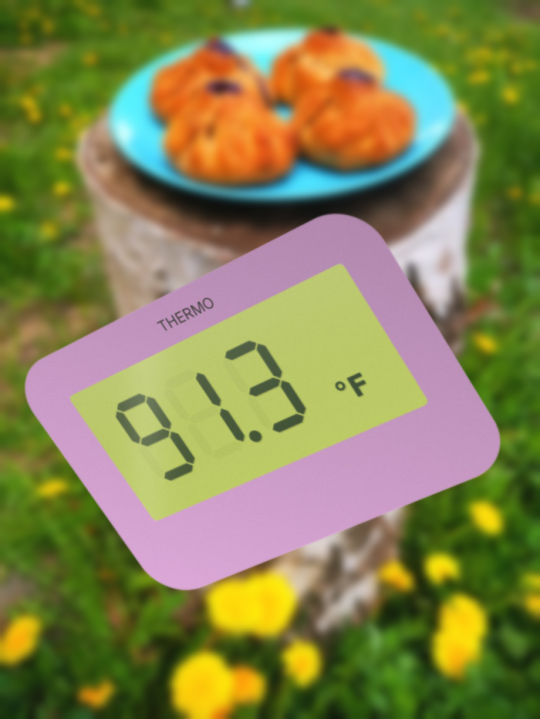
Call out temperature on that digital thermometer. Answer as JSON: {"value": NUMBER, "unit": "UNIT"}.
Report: {"value": 91.3, "unit": "°F"}
